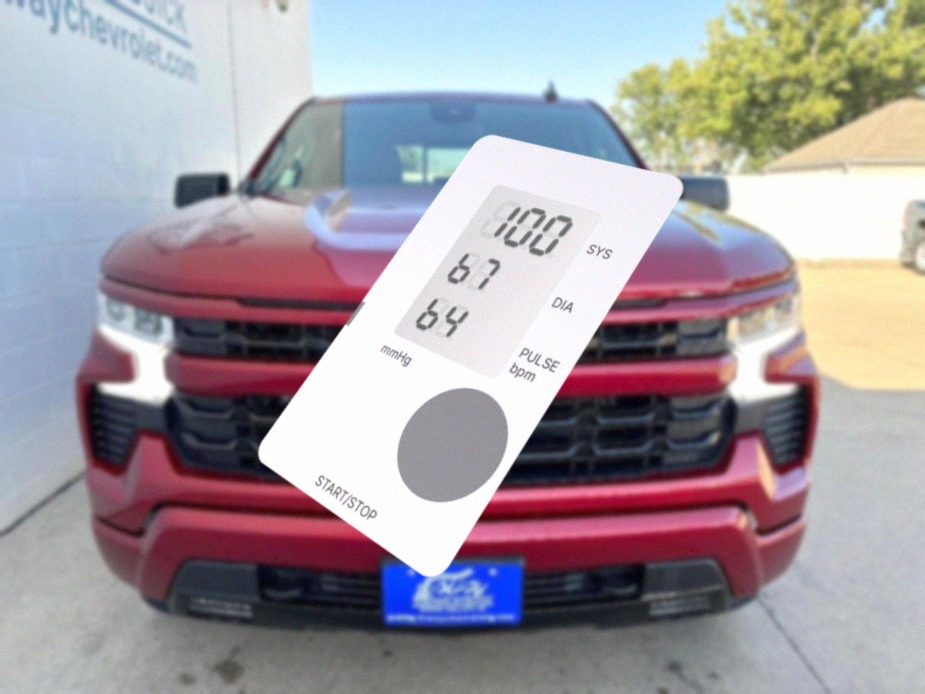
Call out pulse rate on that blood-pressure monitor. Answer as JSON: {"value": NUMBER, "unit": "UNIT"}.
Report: {"value": 64, "unit": "bpm"}
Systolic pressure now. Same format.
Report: {"value": 100, "unit": "mmHg"}
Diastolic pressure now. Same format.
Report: {"value": 67, "unit": "mmHg"}
